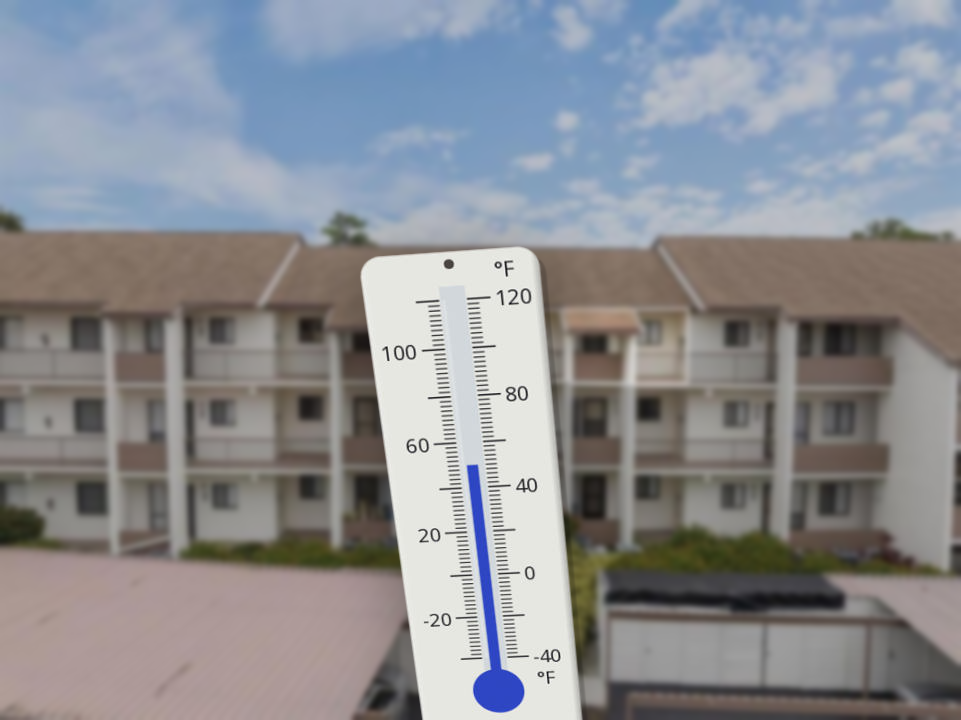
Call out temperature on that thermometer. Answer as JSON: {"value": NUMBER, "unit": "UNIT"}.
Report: {"value": 50, "unit": "°F"}
